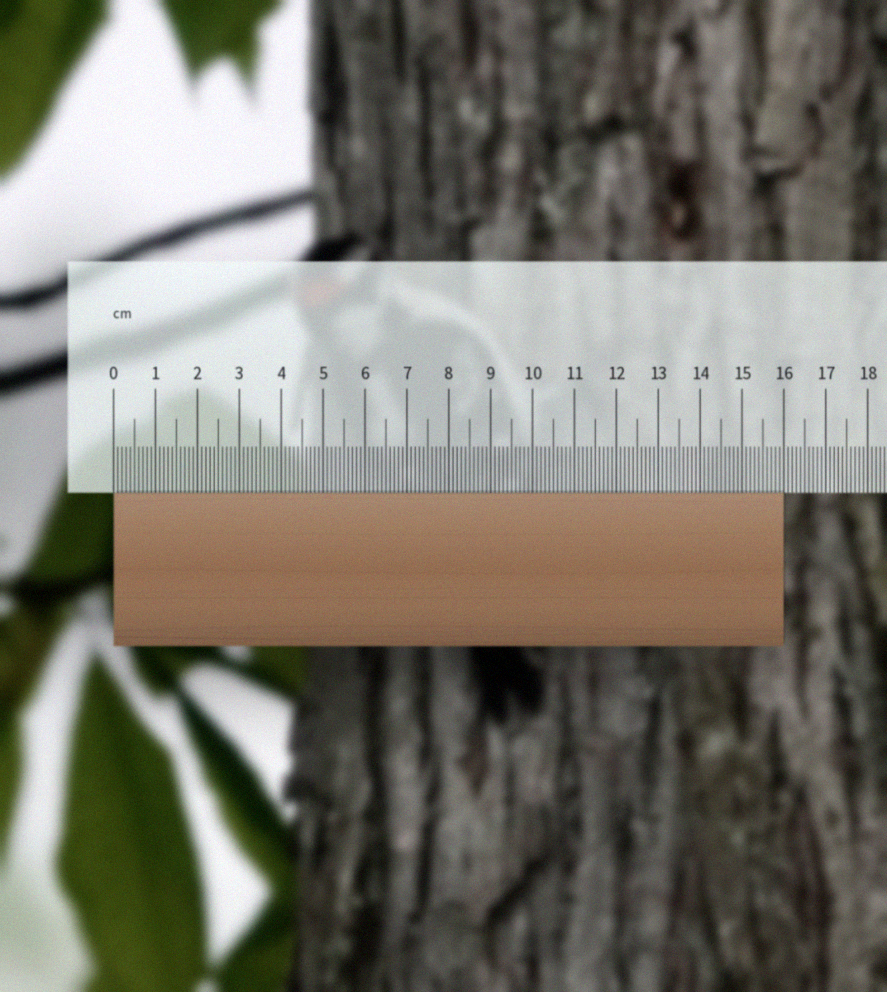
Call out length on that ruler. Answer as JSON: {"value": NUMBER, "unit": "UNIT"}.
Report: {"value": 16, "unit": "cm"}
